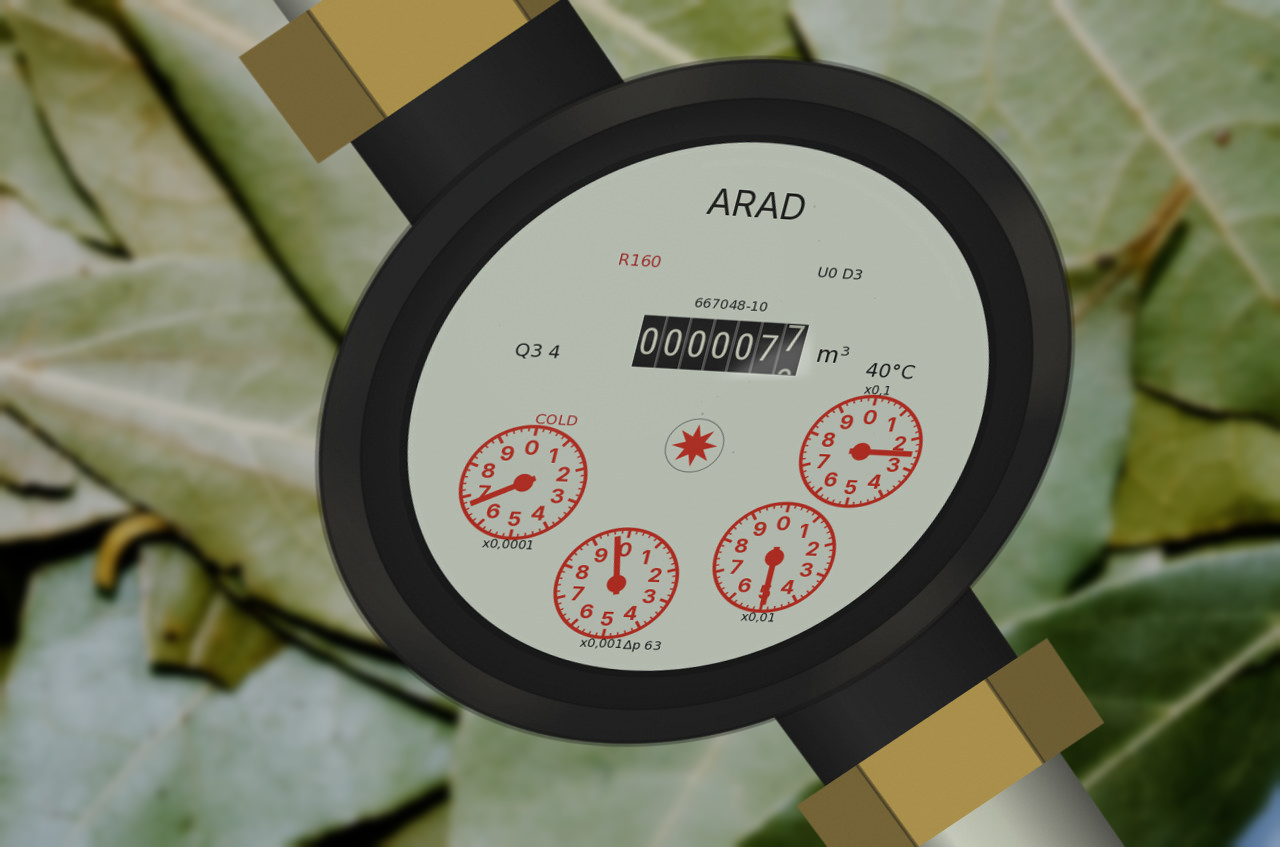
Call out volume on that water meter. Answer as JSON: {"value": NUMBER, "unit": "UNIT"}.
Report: {"value": 77.2496, "unit": "m³"}
